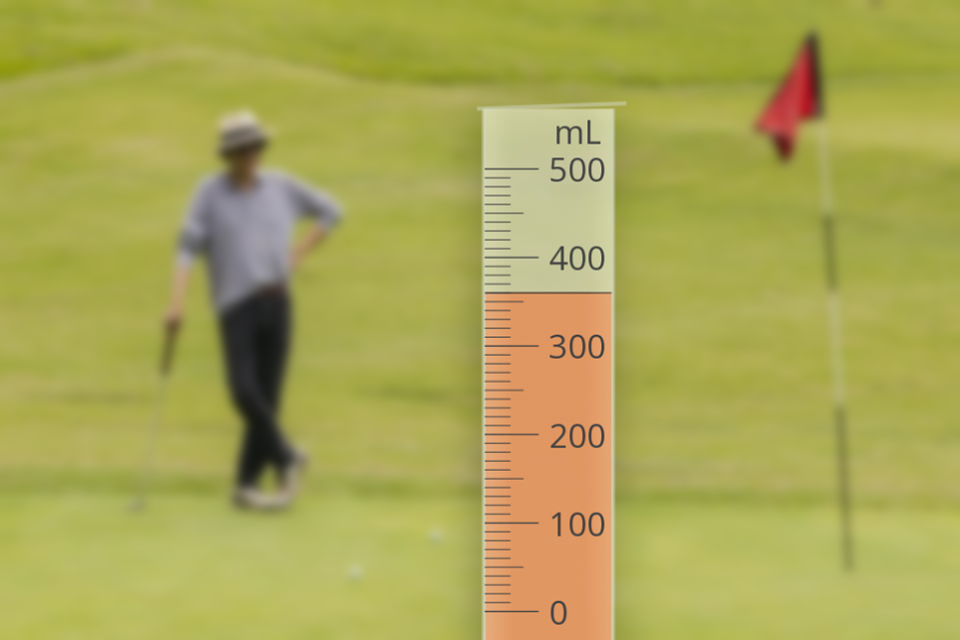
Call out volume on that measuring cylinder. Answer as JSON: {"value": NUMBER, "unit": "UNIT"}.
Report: {"value": 360, "unit": "mL"}
